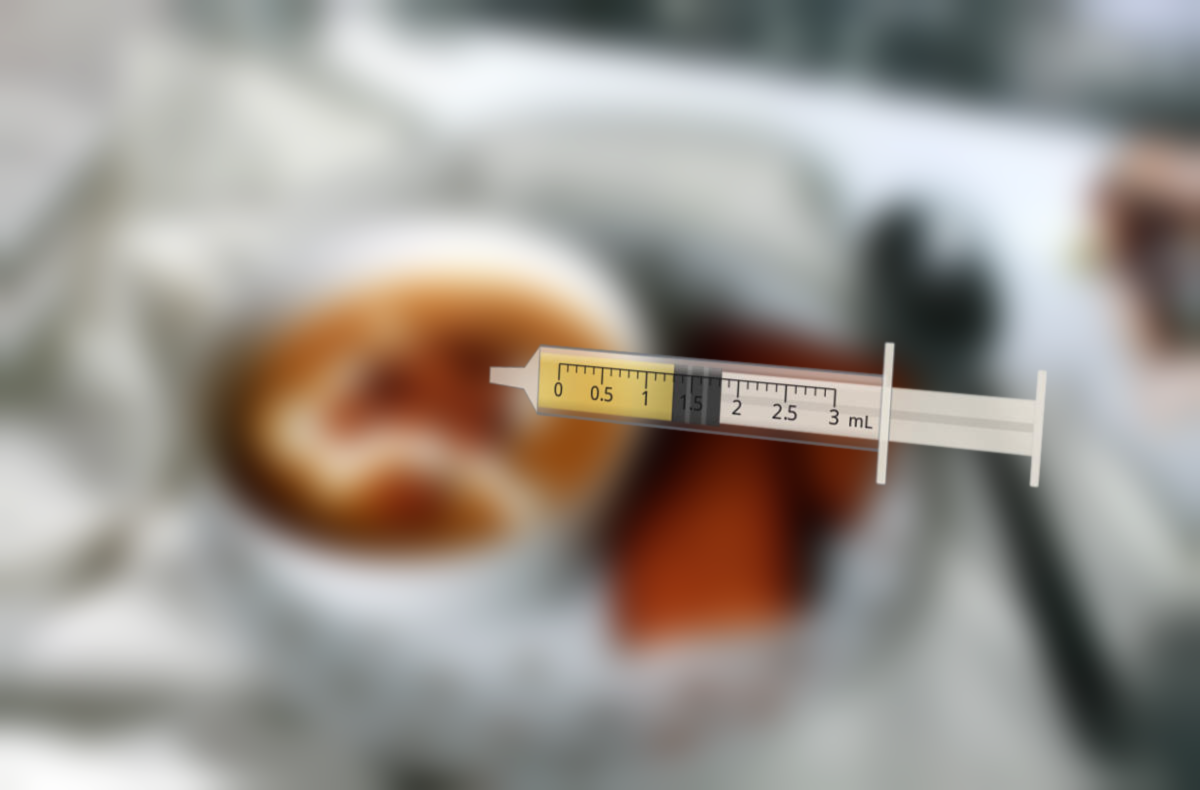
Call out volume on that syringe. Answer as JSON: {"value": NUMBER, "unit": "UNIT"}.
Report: {"value": 1.3, "unit": "mL"}
